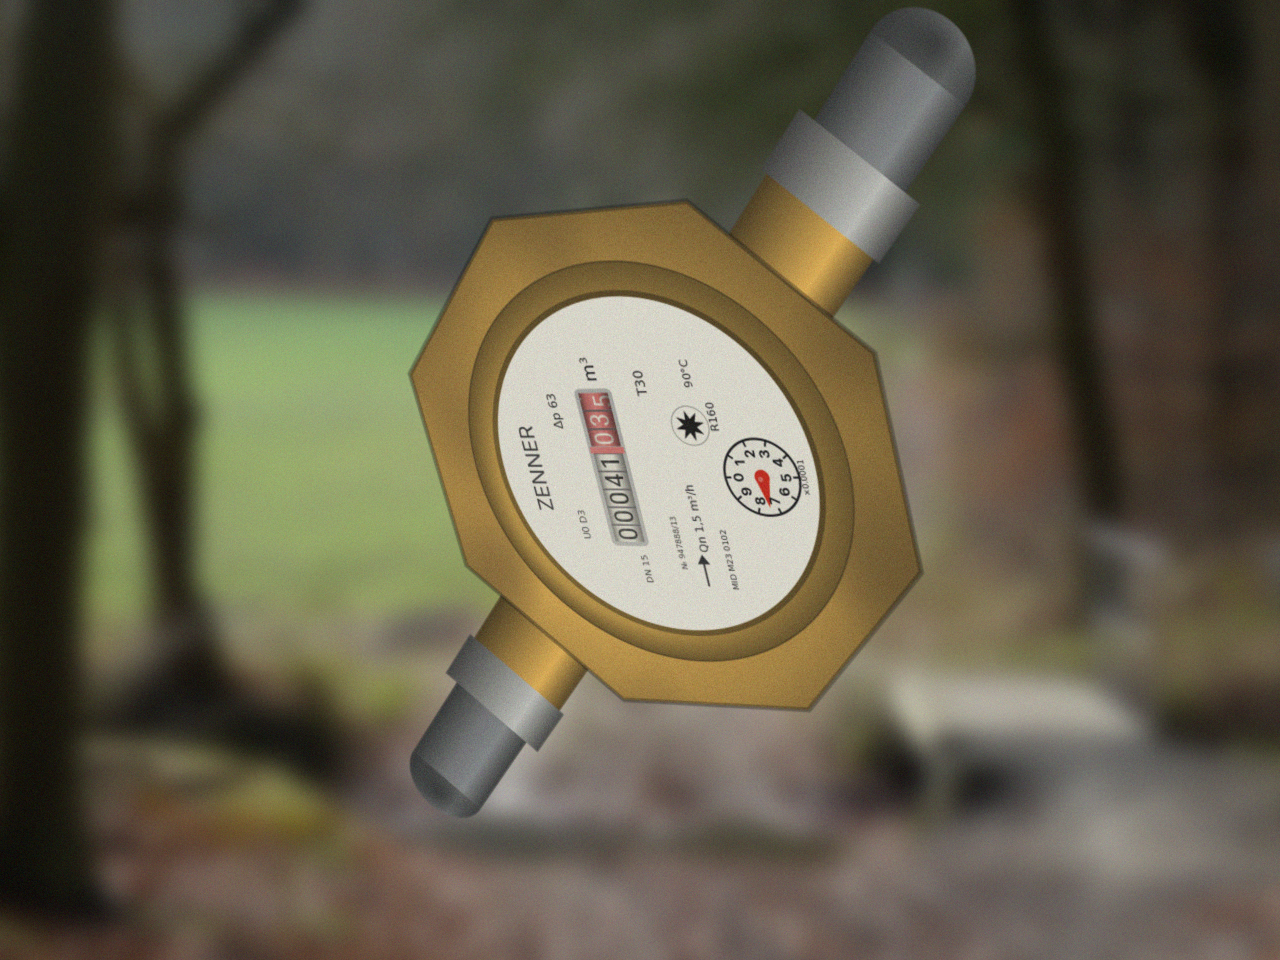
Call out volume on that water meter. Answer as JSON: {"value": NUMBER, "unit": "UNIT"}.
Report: {"value": 41.0347, "unit": "m³"}
